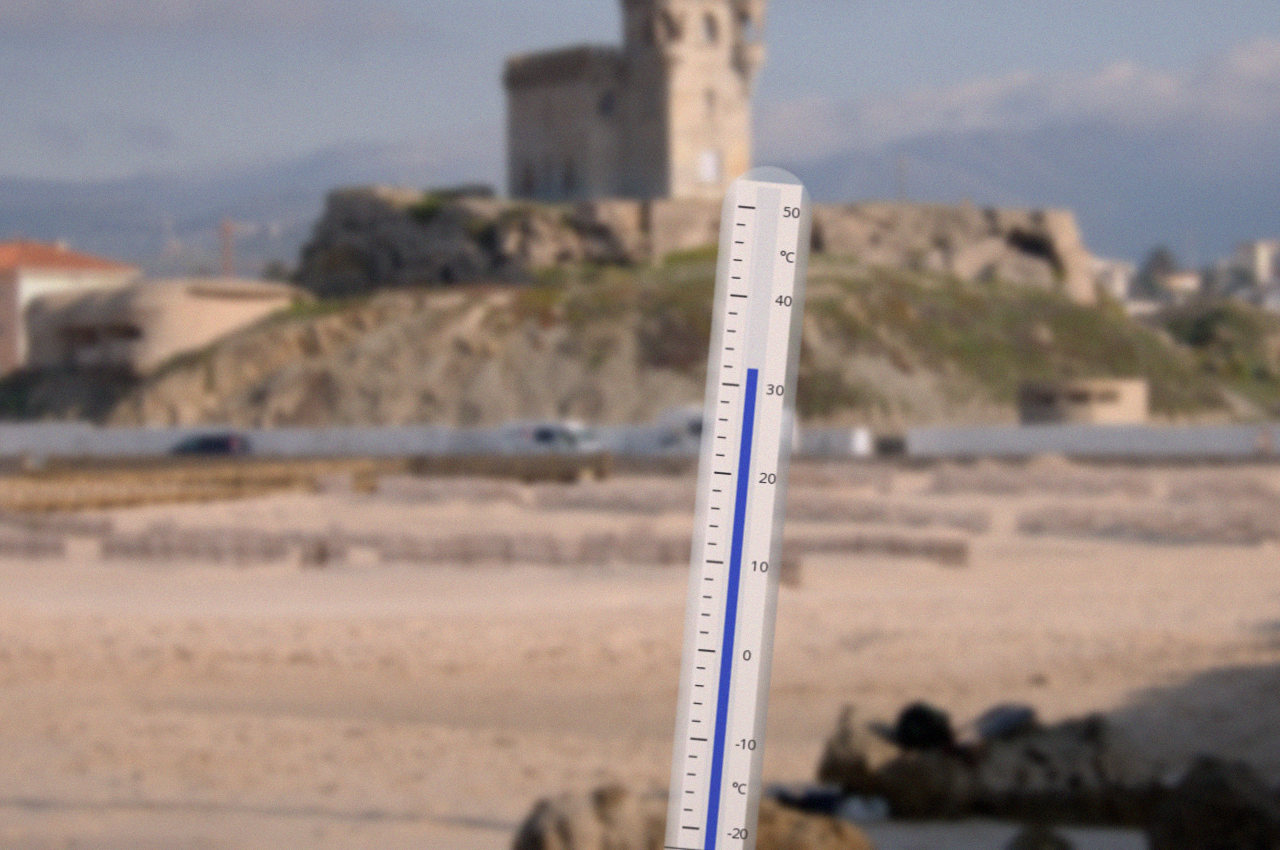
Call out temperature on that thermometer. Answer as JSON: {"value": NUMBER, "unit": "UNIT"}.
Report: {"value": 32, "unit": "°C"}
